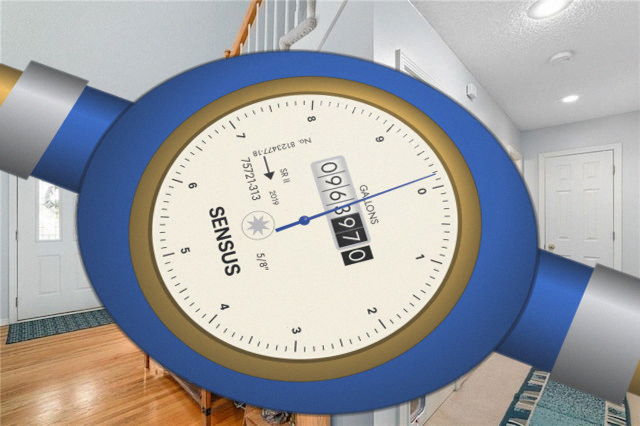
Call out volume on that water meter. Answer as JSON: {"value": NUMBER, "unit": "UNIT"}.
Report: {"value": 963969.8, "unit": "gal"}
